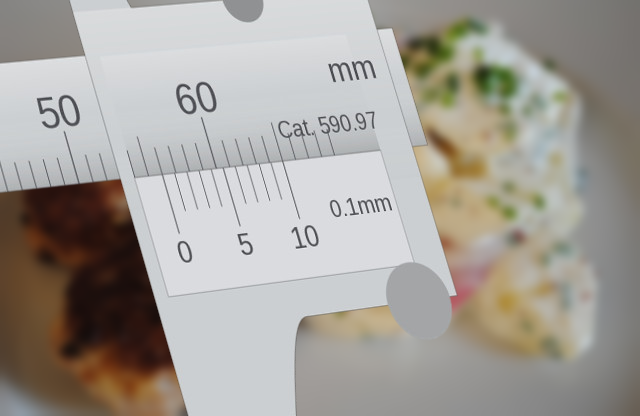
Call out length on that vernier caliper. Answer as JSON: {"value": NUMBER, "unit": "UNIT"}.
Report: {"value": 56.0, "unit": "mm"}
